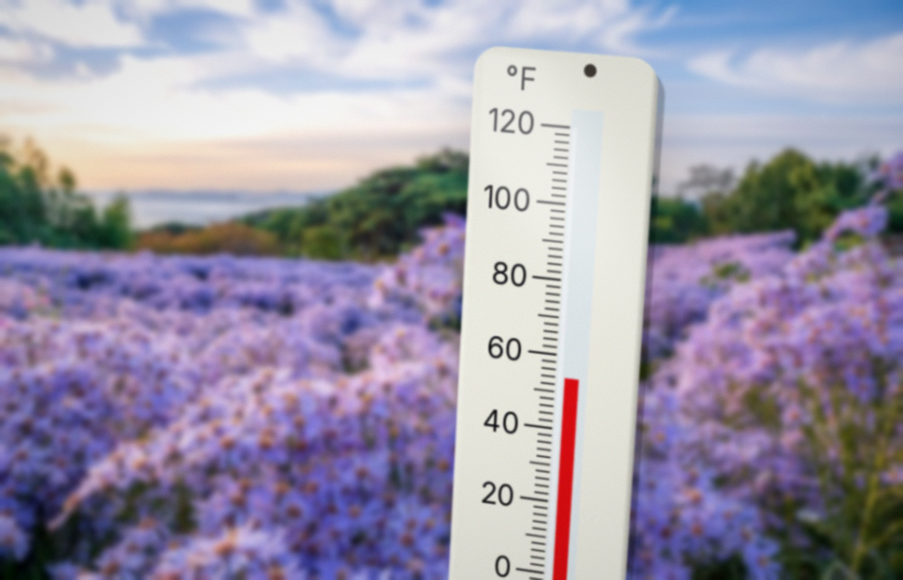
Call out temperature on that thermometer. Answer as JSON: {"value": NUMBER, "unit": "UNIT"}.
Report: {"value": 54, "unit": "°F"}
